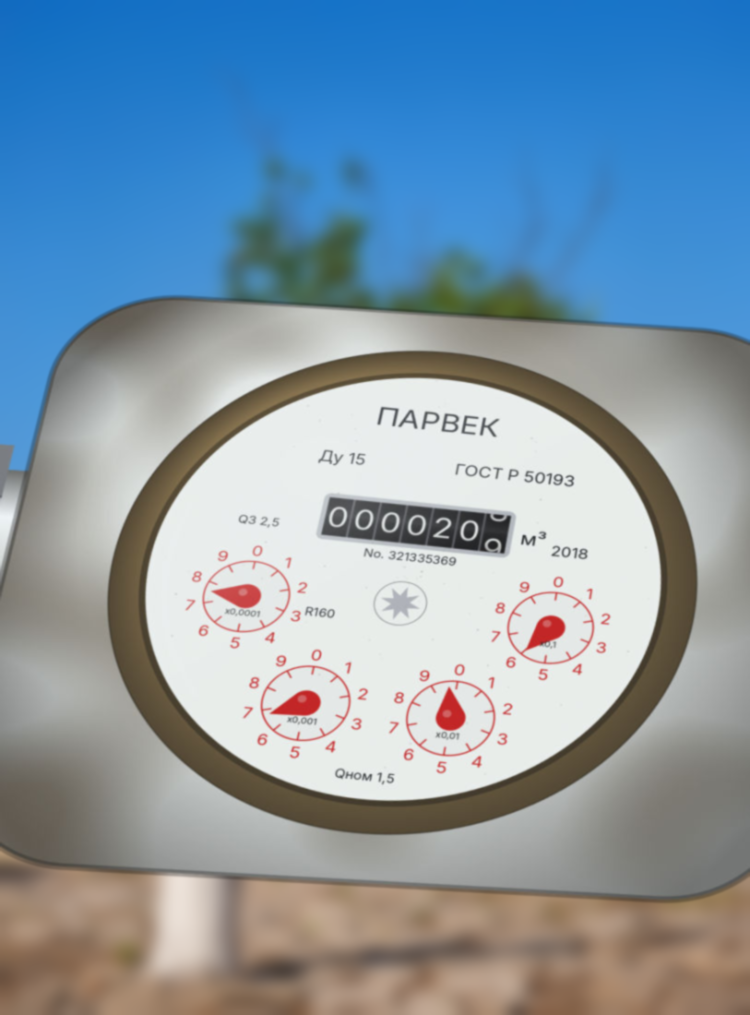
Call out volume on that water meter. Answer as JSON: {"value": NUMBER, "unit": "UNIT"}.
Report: {"value": 208.5967, "unit": "m³"}
